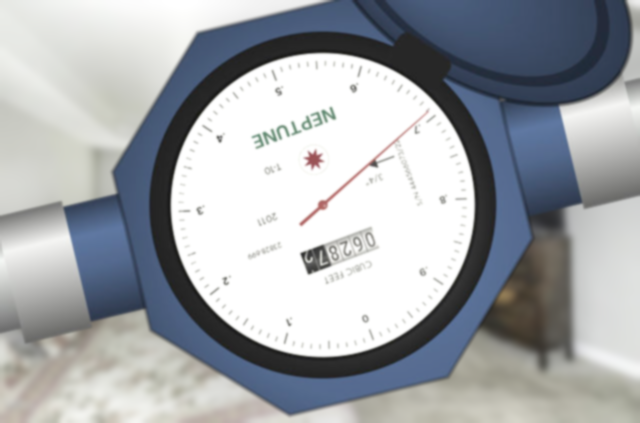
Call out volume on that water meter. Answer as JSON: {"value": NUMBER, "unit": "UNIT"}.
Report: {"value": 62871.69, "unit": "ft³"}
